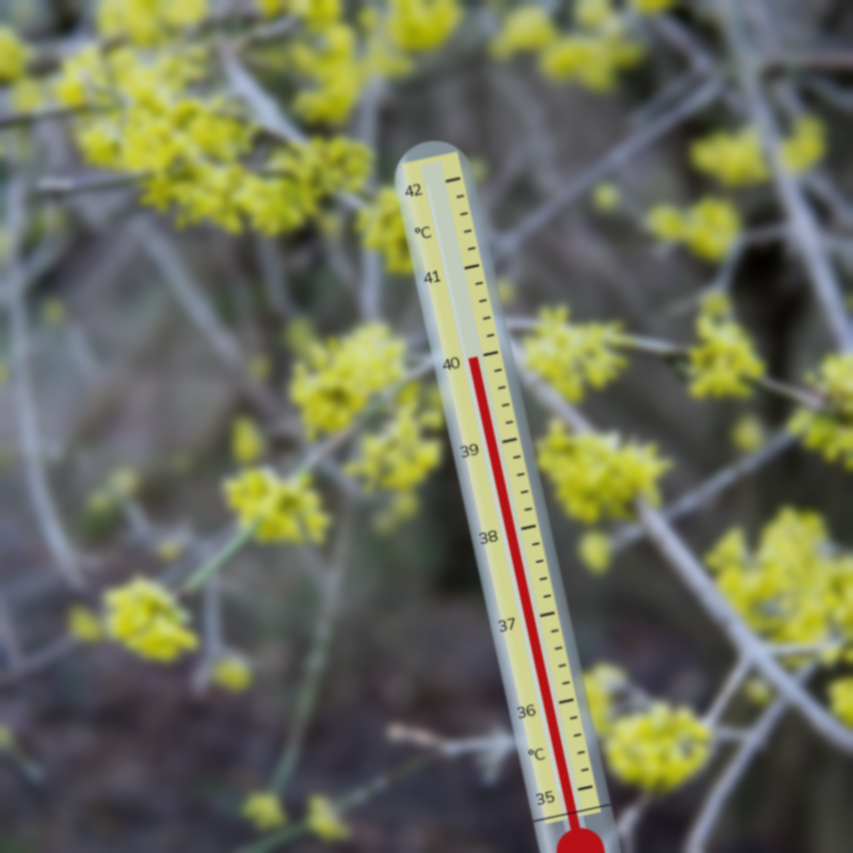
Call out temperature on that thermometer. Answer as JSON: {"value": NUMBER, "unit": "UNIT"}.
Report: {"value": 40, "unit": "°C"}
